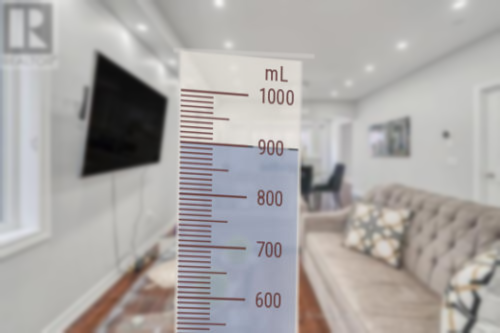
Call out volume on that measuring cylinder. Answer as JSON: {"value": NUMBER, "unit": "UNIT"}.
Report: {"value": 900, "unit": "mL"}
